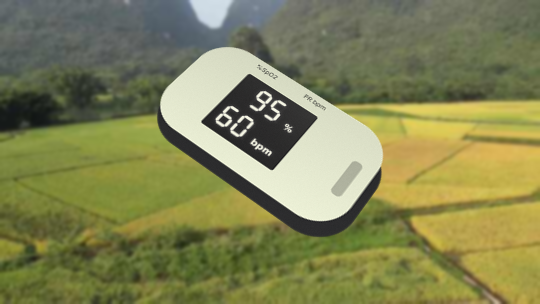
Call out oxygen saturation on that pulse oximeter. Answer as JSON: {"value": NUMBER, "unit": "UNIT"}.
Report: {"value": 95, "unit": "%"}
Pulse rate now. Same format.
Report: {"value": 60, "unit": "bpm"}
